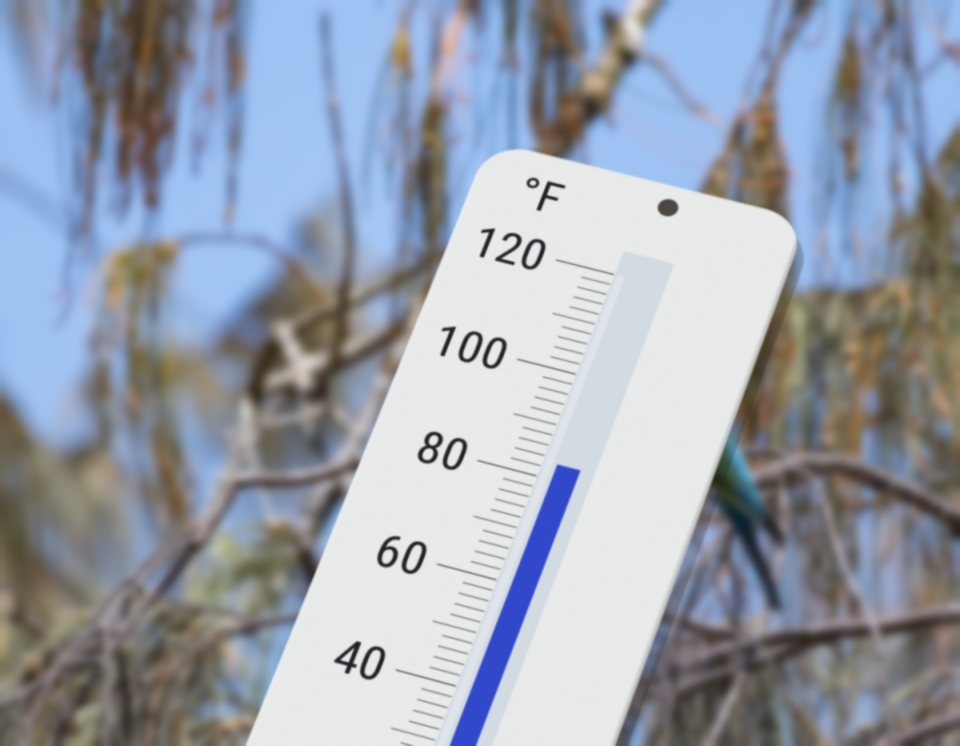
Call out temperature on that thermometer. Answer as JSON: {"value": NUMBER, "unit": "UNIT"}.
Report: {"value": 83, "unit": "°F"}
